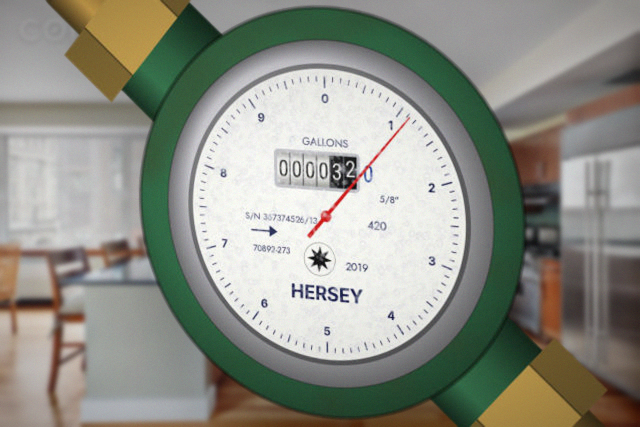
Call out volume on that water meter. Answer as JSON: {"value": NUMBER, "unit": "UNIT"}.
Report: {"value": 321.1, "unit": "gal"}
